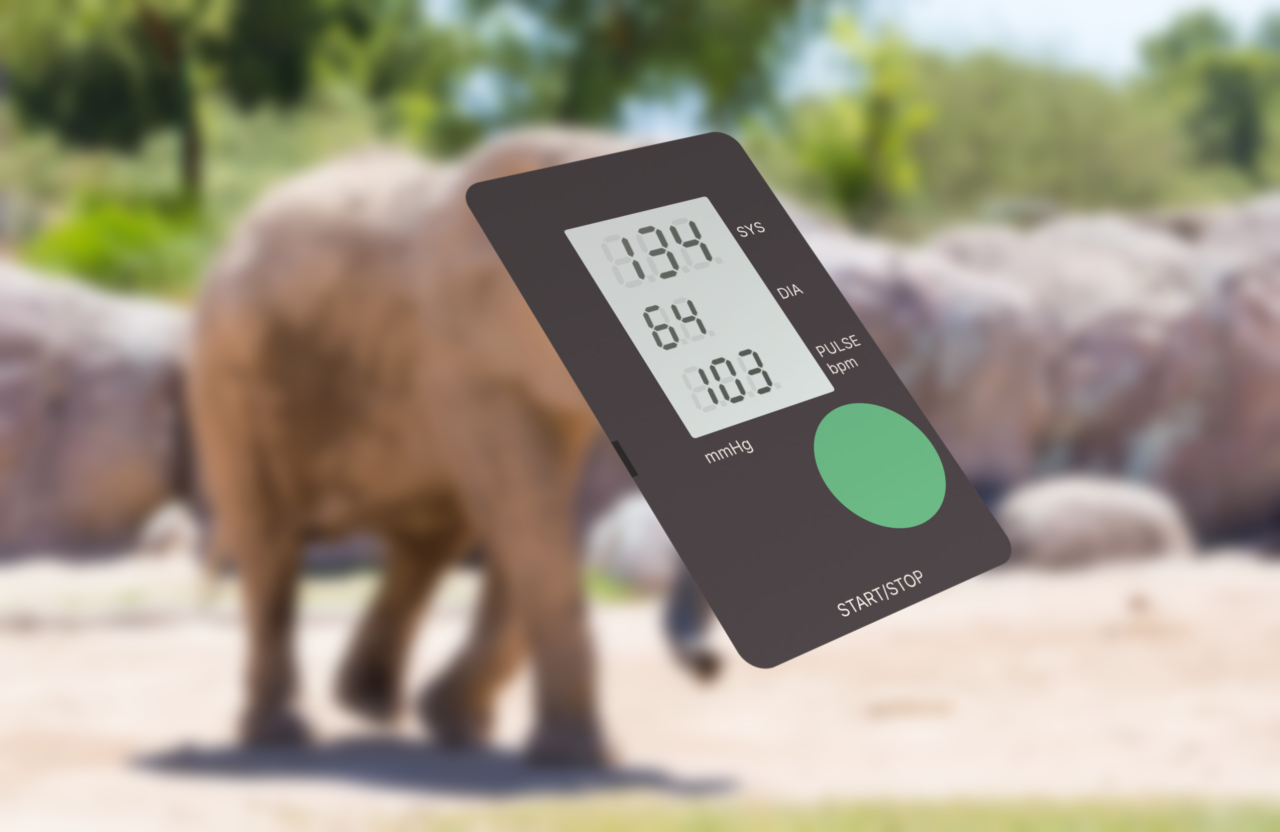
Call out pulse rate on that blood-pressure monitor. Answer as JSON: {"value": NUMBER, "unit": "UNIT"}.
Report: {"value": 103, "unit": "bpm"}
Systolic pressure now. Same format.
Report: {"value": 134, "unit": "mmHg"}
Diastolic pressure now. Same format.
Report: {"value": 64, "unit": "mmHg"}
